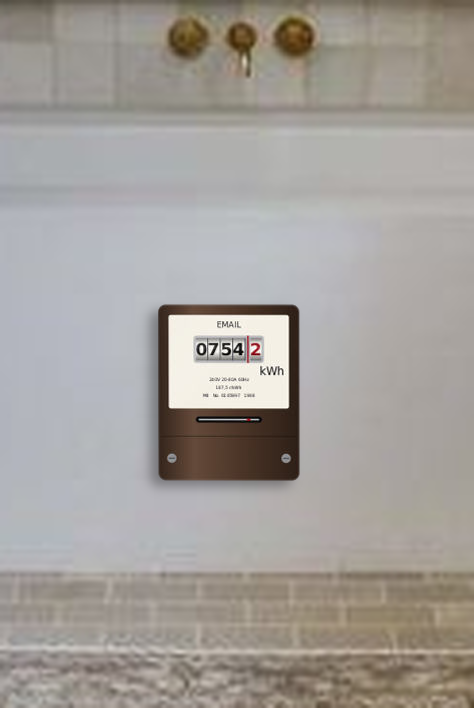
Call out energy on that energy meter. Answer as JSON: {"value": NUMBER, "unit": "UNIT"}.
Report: {"value": 754.2, "unit": "kWh"}
